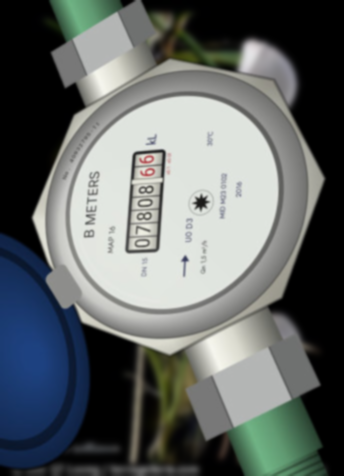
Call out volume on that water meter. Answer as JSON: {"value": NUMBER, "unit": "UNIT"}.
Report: {"value": 7808.66, "unit": "kL"}
